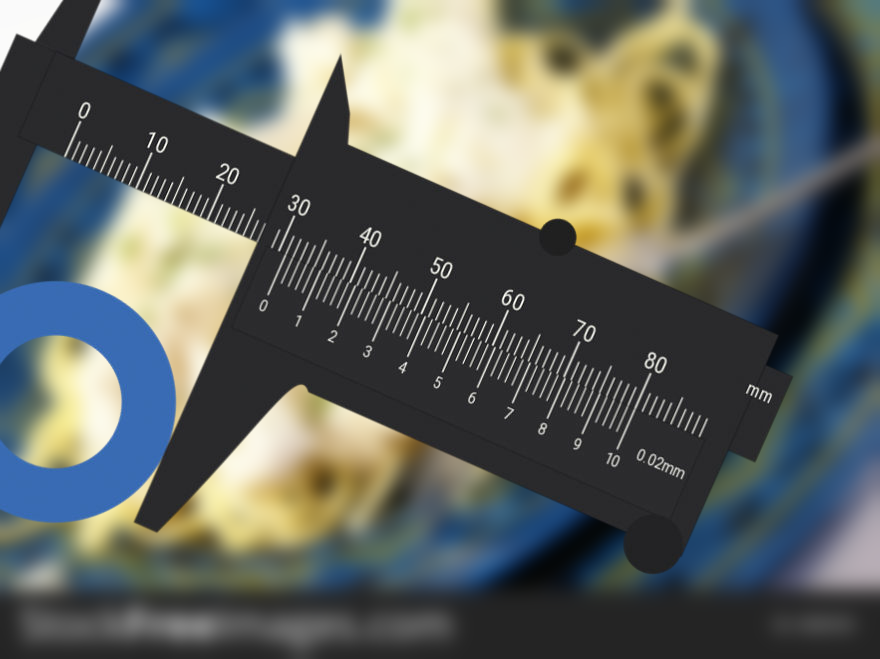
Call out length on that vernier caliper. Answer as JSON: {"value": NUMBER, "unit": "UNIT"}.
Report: {"value": 31.0, "unit": "mm"}
